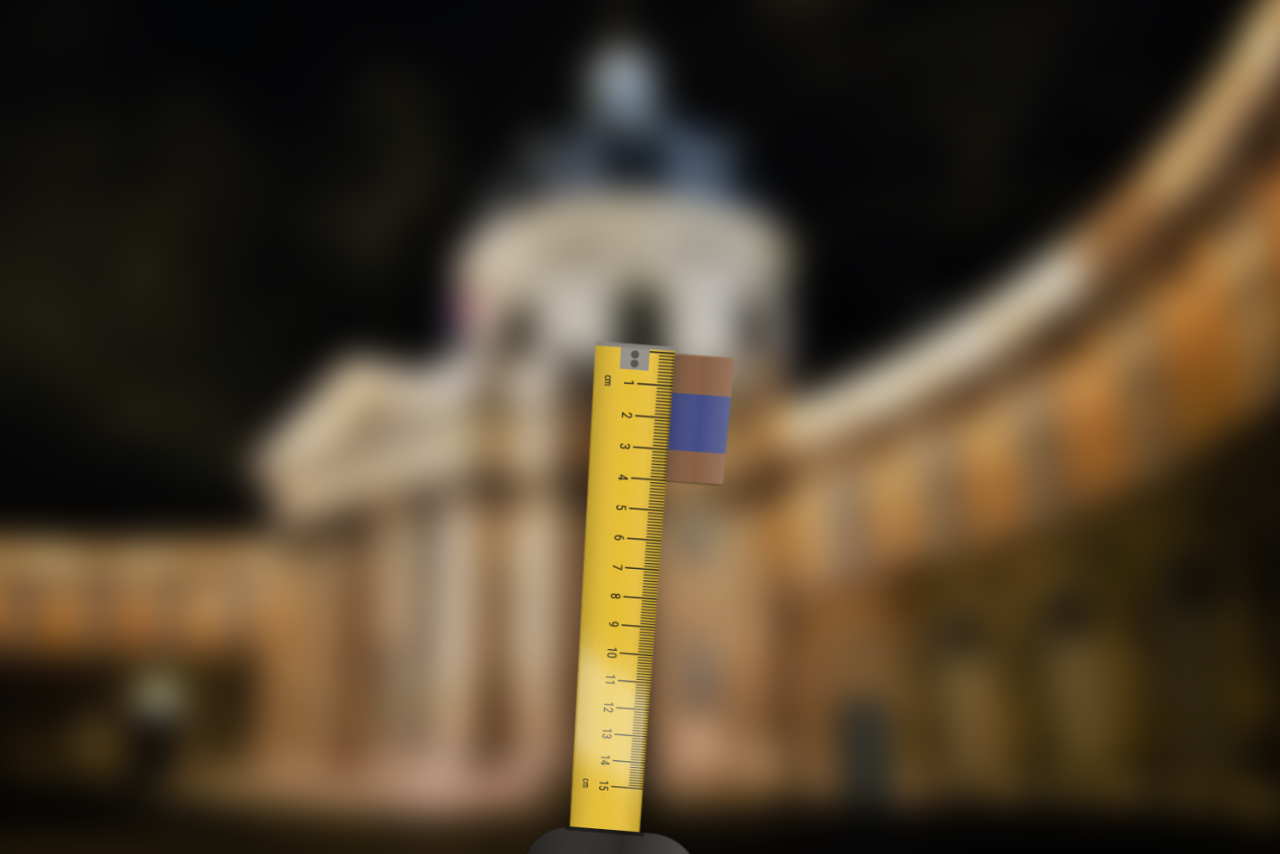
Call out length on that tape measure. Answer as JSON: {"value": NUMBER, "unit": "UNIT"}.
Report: {"value": 4, "unit": "cm"}
